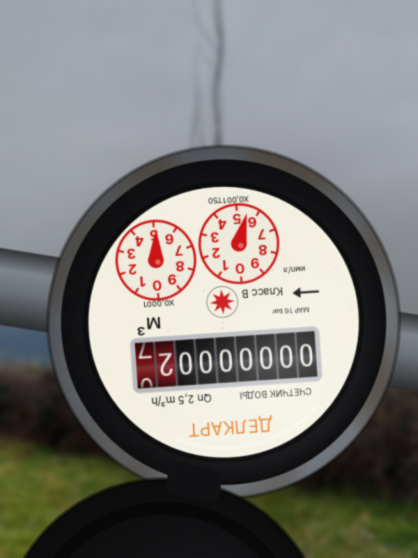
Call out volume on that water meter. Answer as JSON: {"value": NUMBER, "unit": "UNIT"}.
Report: {"value": 0.2655, "unit": "m³"}
